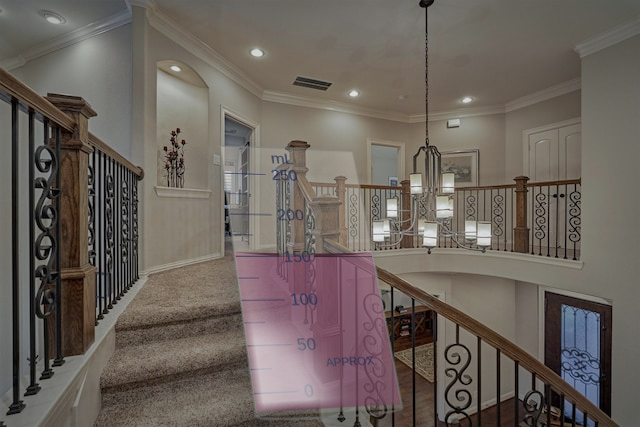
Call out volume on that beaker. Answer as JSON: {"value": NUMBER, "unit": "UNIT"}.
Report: {"value": 150, "unit": "mL"}
